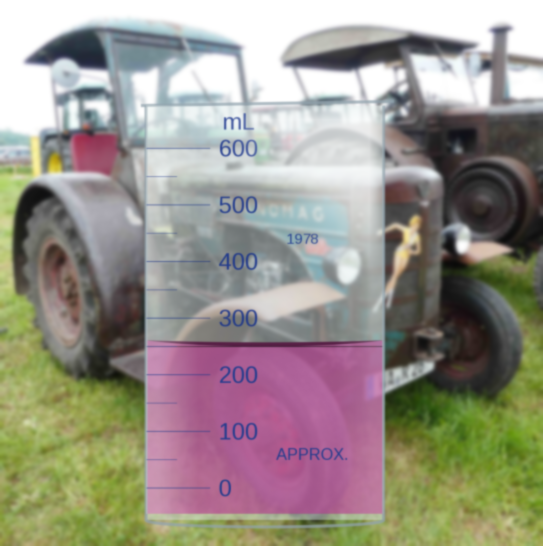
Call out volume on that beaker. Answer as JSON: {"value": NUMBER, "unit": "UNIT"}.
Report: {"value": 250, "unit": "mL"}
